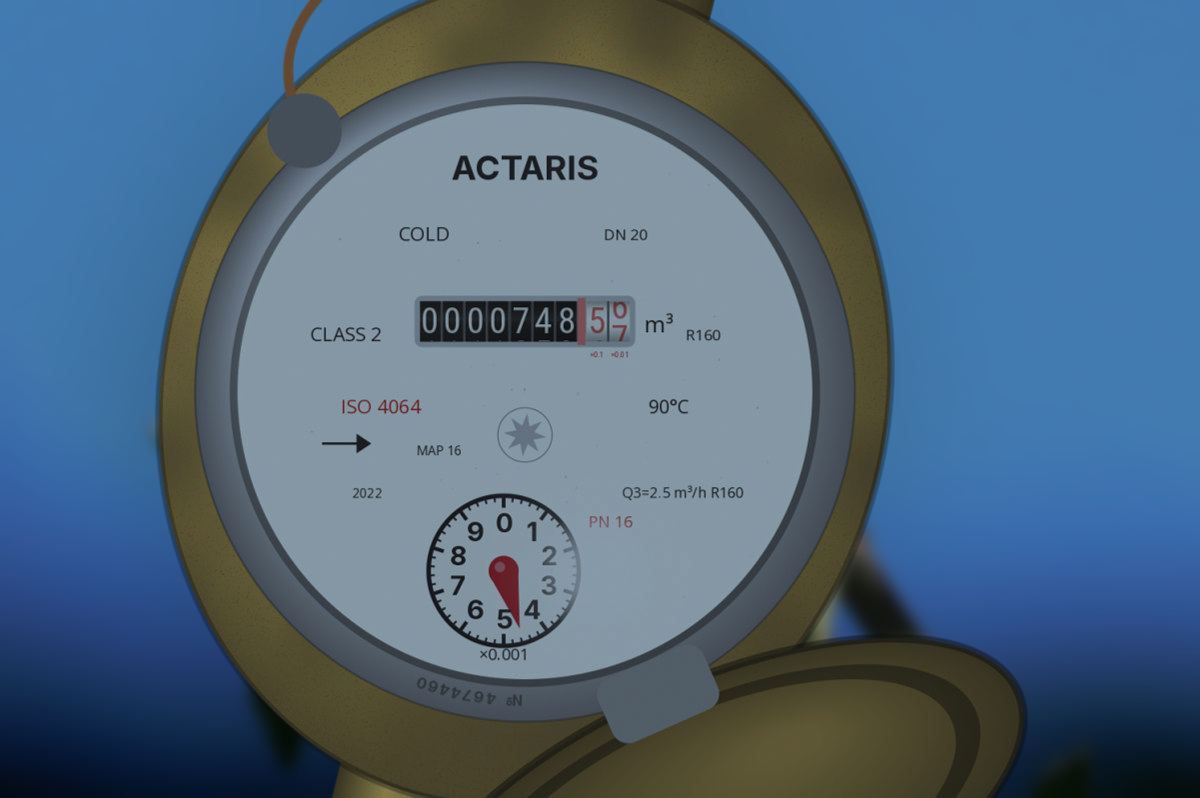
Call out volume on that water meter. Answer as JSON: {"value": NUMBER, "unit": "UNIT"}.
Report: {"value": 748.564, "unit": "m³"}
